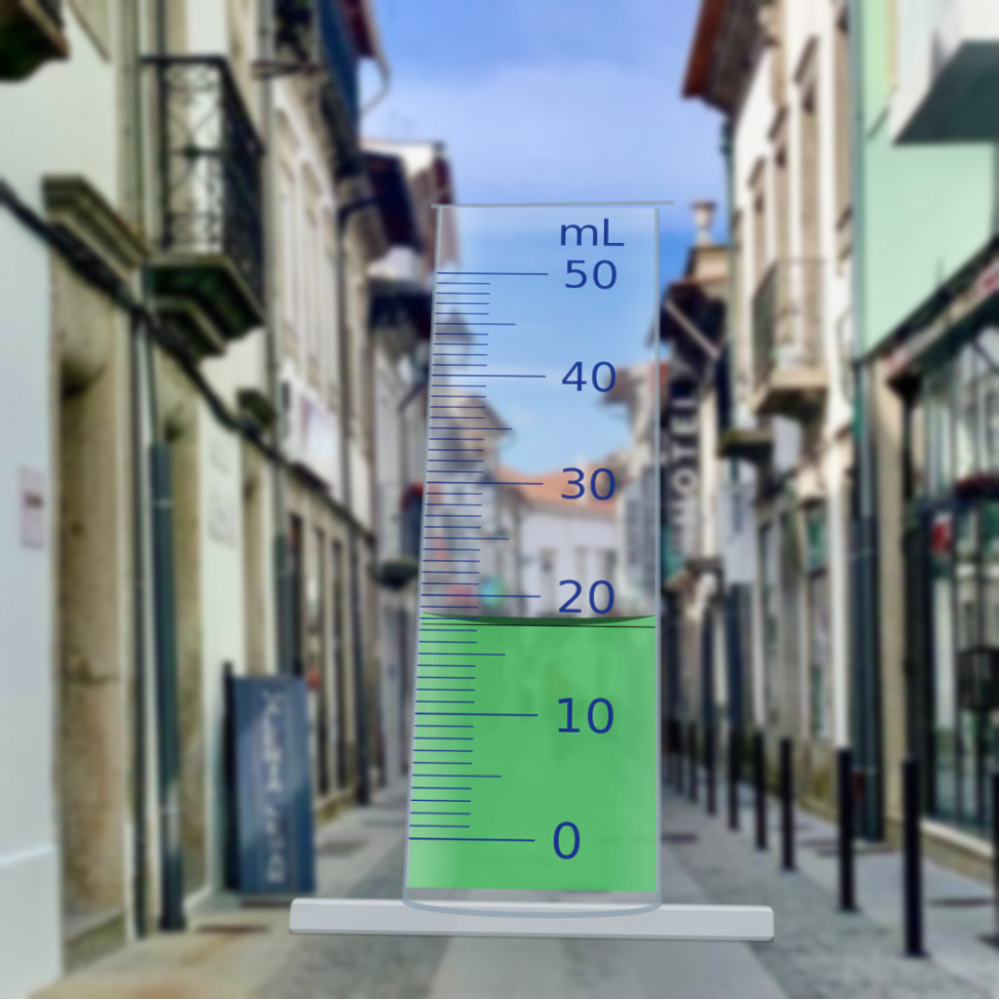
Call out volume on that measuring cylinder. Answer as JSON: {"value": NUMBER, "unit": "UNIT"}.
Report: {"value": 17.5, "unit": "mL"}
